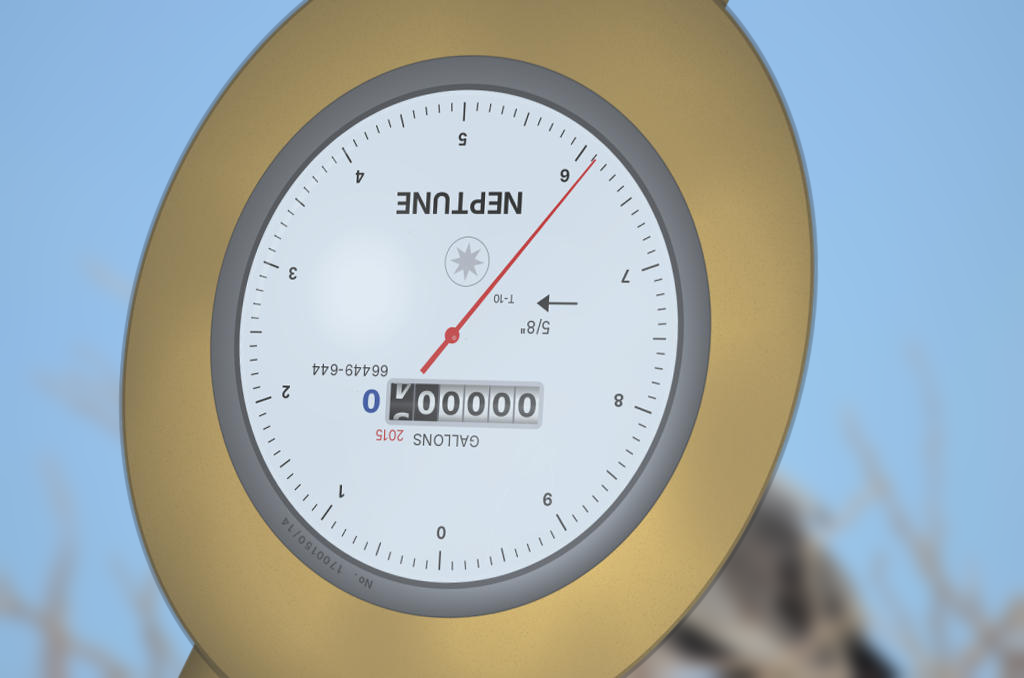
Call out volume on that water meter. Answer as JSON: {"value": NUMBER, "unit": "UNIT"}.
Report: {"value": 36.1, "unit": "gal"}
